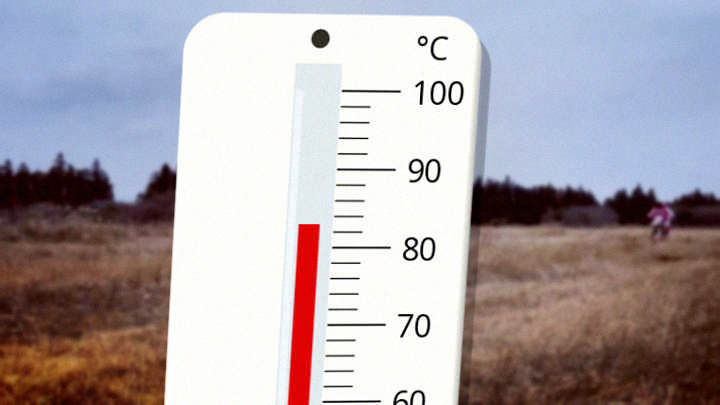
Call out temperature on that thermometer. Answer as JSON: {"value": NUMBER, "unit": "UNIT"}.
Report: {"value": 83, "unit": "°C"}
